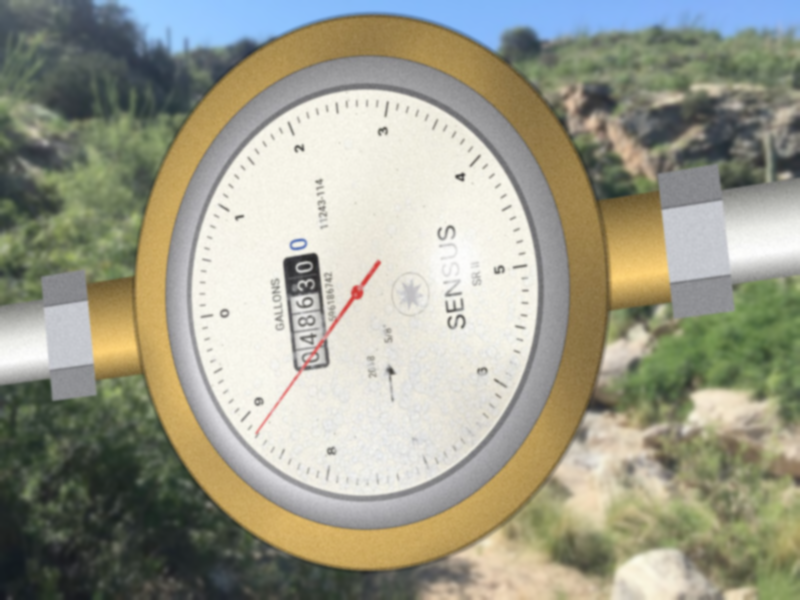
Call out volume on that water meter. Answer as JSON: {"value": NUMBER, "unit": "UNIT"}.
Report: {"value": 486298.8, "unit": "gal"}
